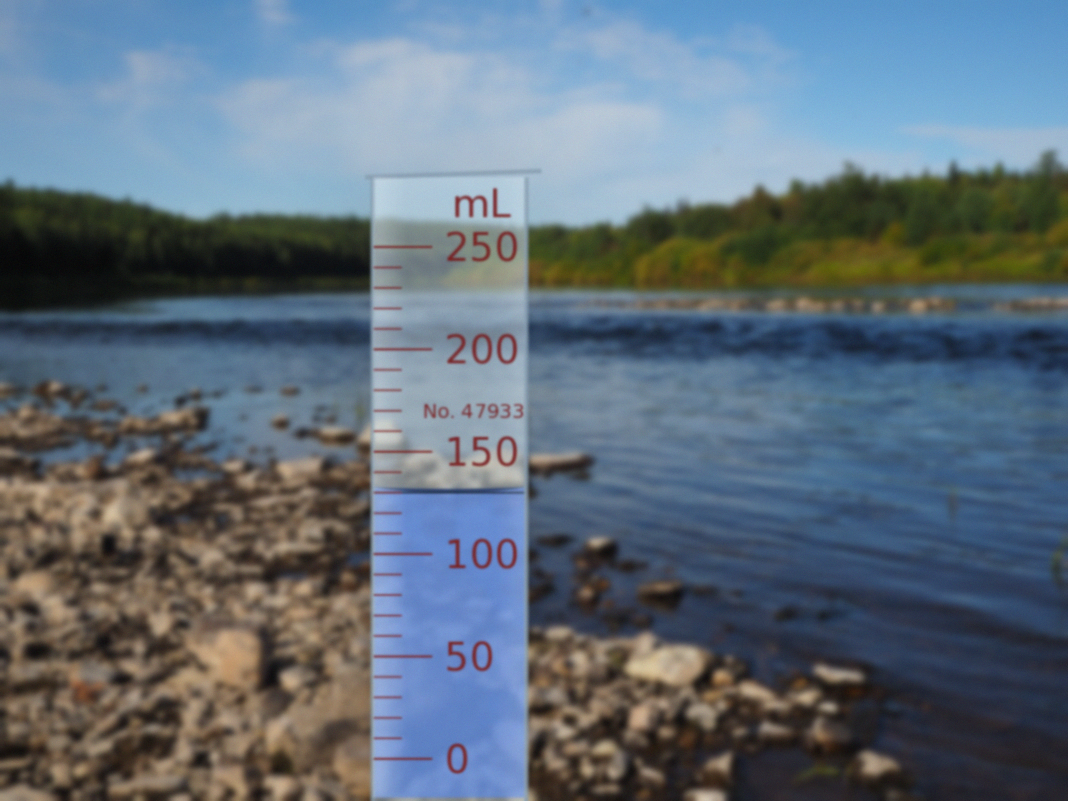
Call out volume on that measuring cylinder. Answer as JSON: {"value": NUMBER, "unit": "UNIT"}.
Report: {"value": 130, "unit": "mL"}
